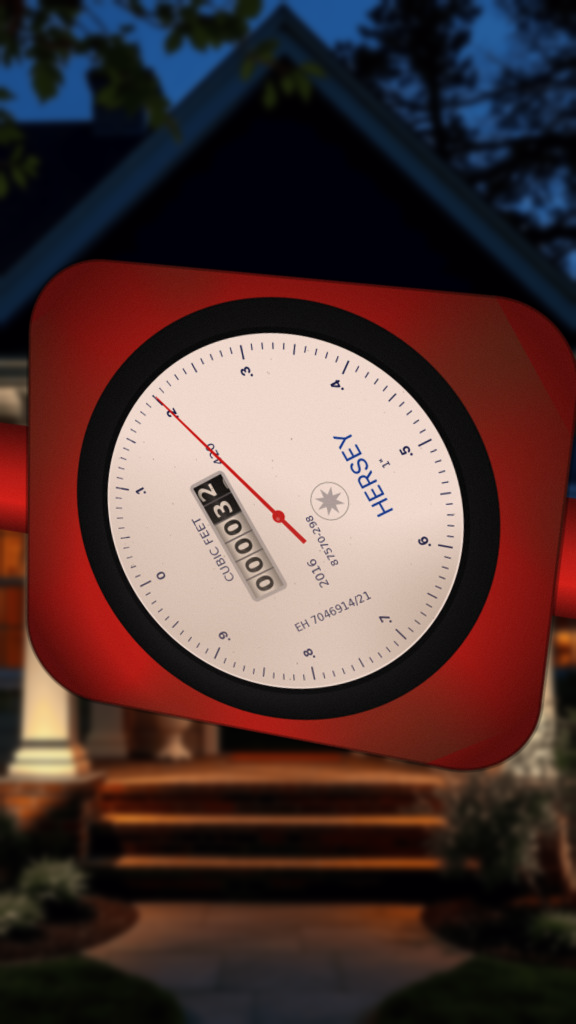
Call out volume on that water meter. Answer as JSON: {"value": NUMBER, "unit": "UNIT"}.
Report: {"value": 32.20, "unit": "ft³"}
